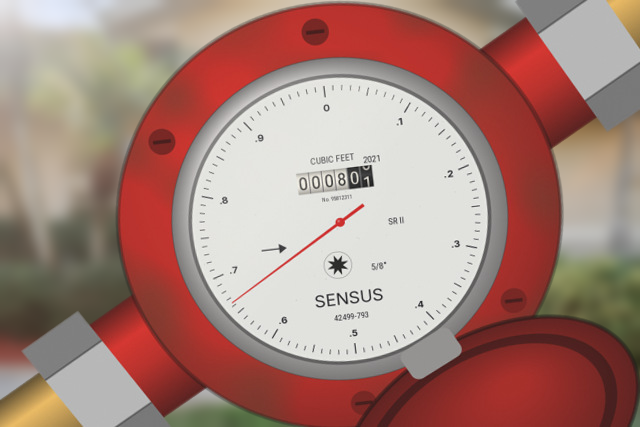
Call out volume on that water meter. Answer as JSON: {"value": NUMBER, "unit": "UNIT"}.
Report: {"value": 800.66, "unit": "ft³"}
